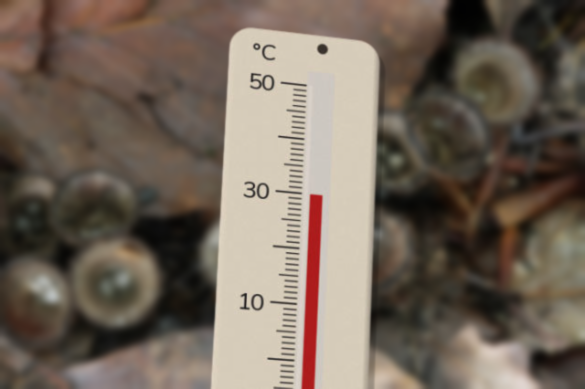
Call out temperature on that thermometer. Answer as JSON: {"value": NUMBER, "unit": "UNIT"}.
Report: {"value": 30, "unit": "°C"}
